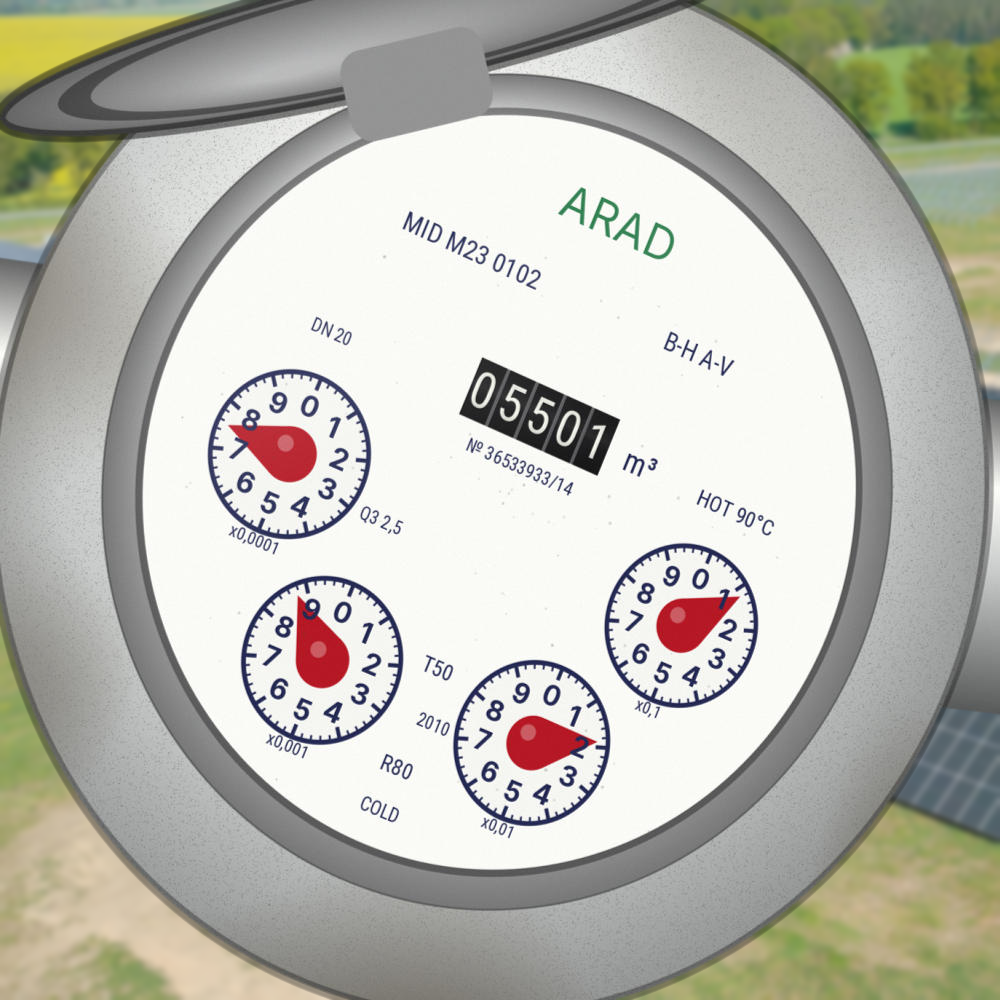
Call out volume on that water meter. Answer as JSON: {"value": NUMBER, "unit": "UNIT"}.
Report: {"value": 5501.1187, "unit": "m³"}
